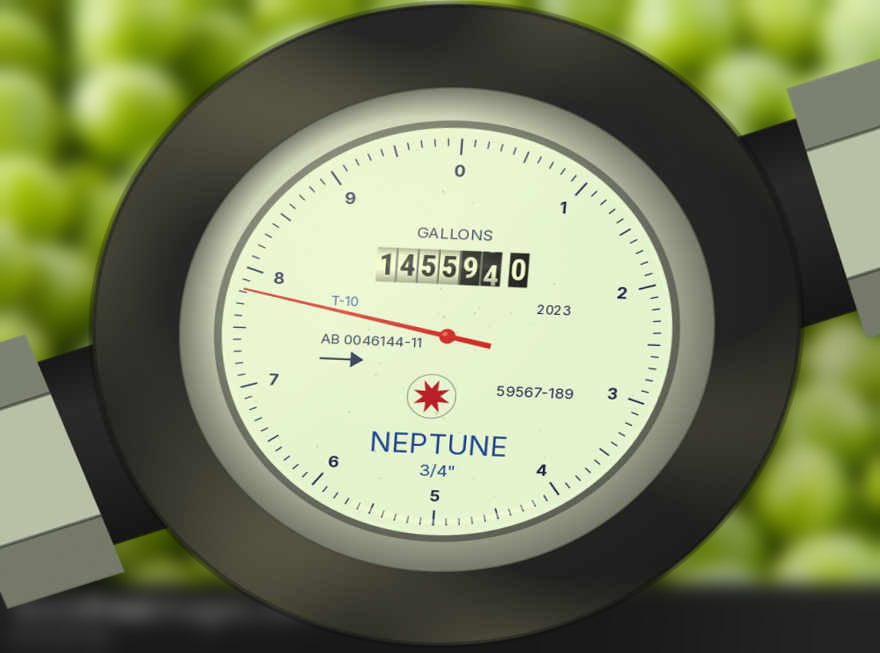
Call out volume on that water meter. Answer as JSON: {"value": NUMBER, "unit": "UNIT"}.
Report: {"value": 1455937.8, "unit": "gal"}
